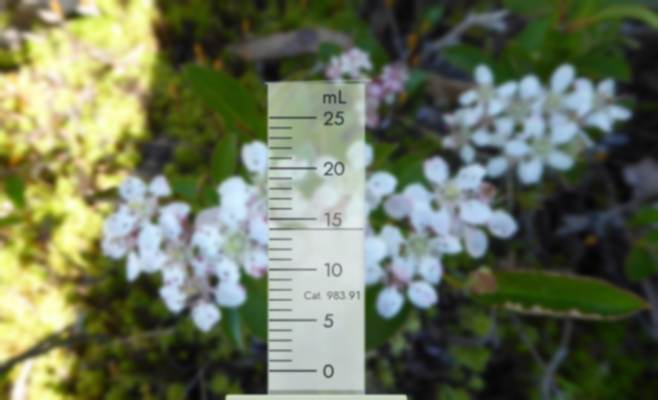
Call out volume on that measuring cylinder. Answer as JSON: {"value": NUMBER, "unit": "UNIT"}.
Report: {"value": 14, "unit": "mL"}
